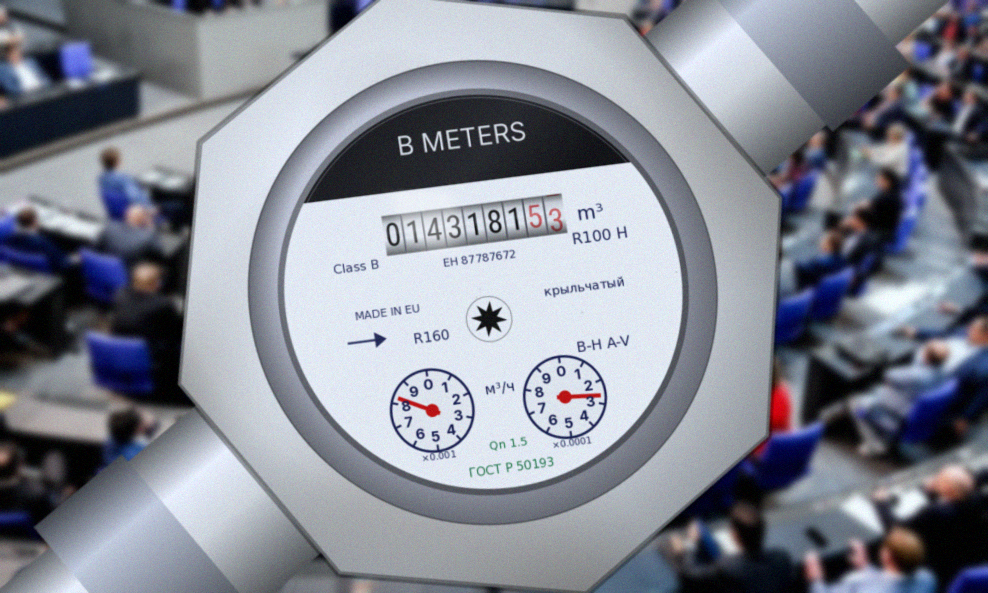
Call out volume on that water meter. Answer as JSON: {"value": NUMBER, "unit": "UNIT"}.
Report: {"value": 143181.5282, "unit": "m³"}
